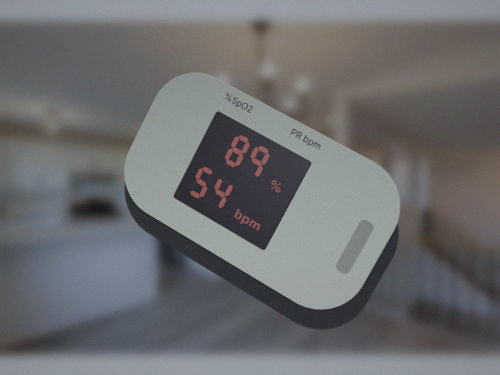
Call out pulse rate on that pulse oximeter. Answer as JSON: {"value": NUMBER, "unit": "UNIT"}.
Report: {"value": 54, "unit": "bpm"}
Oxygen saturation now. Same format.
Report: {"value": 89, "unit": "%"}
